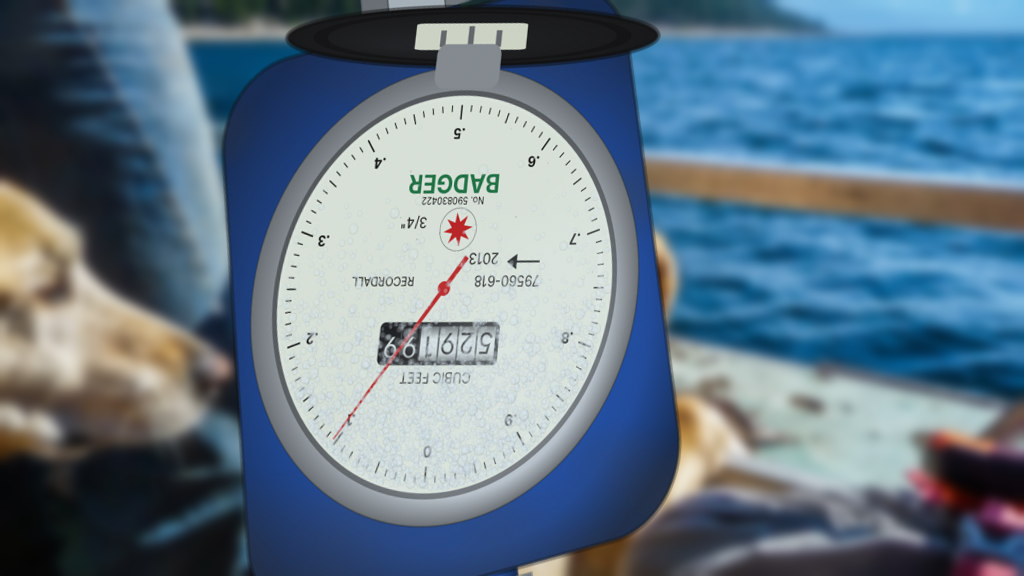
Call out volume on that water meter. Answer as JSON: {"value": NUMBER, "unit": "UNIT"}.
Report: {"value": 529199.10, "unit": "ft³"}
